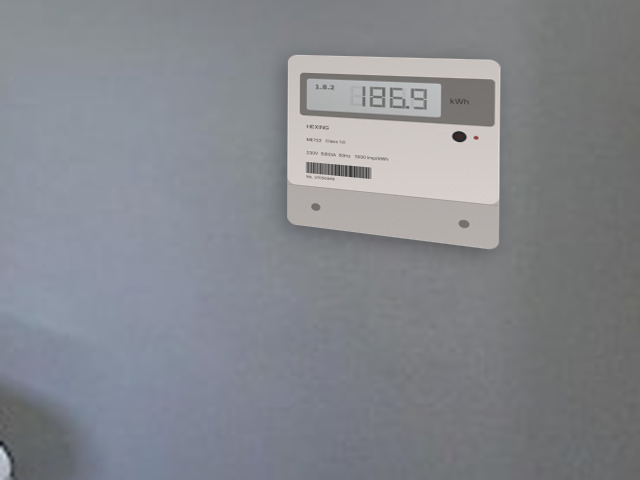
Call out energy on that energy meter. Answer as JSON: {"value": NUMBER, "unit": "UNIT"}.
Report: {"value": 186.9, "unit": "kWh"}
